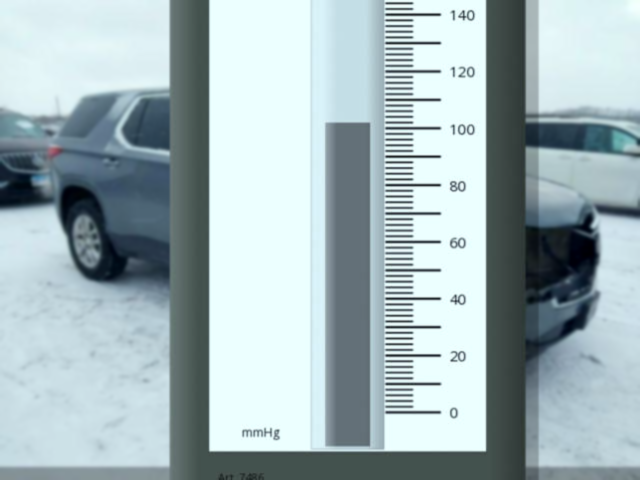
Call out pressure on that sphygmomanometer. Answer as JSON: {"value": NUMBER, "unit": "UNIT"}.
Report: {"value": 102, "unit": "mmHg"}
